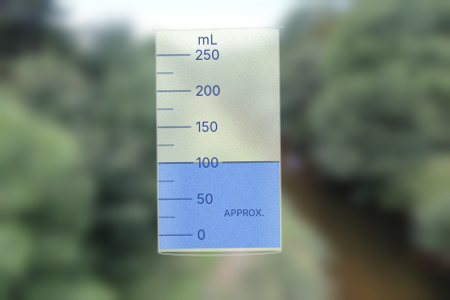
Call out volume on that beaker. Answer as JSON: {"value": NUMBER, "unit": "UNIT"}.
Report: {"value": 100, "unit": "mL"}
